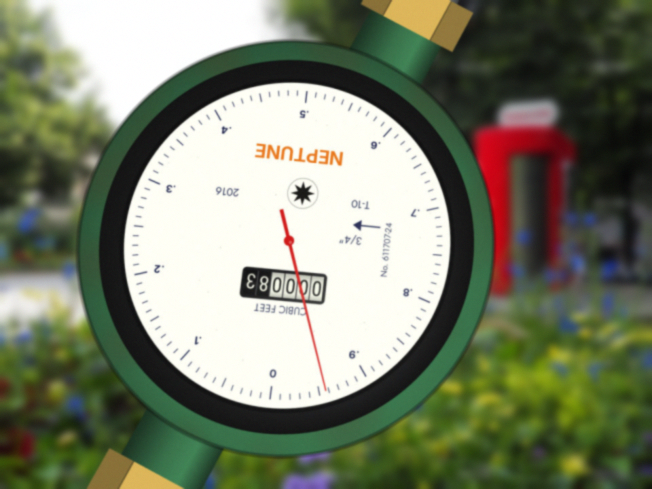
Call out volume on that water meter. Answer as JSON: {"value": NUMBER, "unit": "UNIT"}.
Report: {"value": 82.94, "unit": "ft³"}
